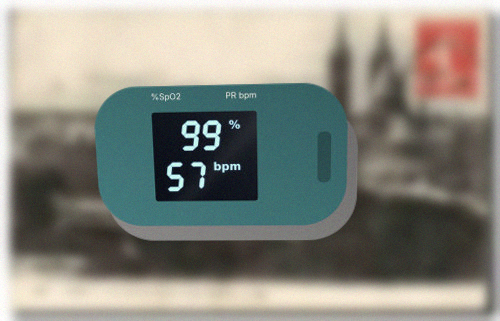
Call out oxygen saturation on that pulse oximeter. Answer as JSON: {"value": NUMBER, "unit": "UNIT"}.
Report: {"value": 99, "unit": "%"}
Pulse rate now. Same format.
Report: {"value": 57, "unit": "bpm"}
